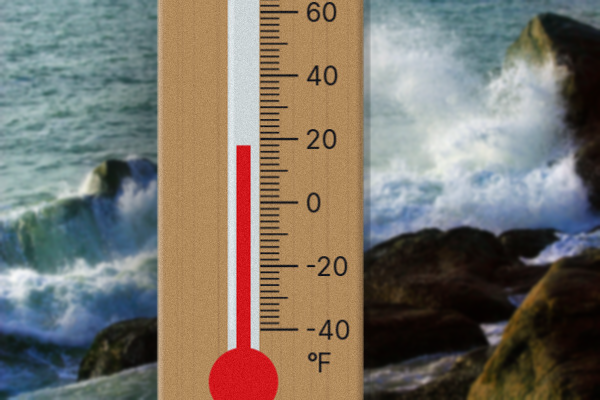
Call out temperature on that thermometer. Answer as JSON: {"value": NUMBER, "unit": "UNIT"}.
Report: {"value": 18, "unit": "°F"}
